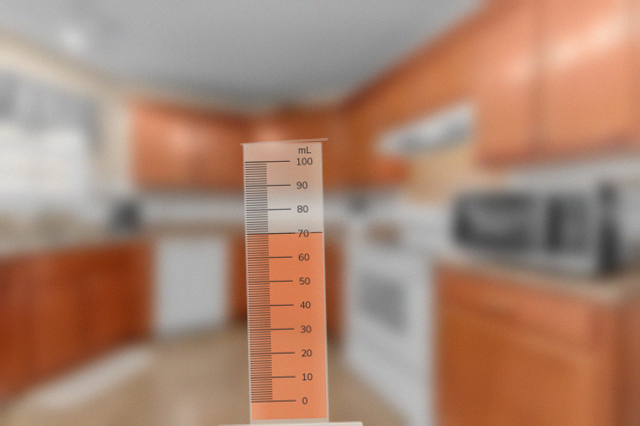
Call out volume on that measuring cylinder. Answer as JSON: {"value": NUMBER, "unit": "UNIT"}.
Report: {"value": 70, "unit": "mL"}
